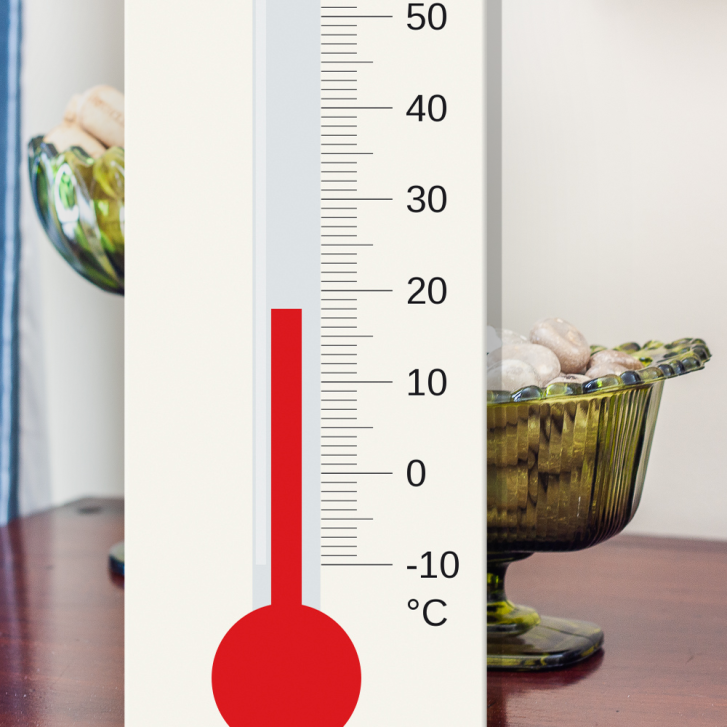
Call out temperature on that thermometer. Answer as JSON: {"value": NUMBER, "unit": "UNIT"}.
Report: {"value": 18, "unit": "°C"}
